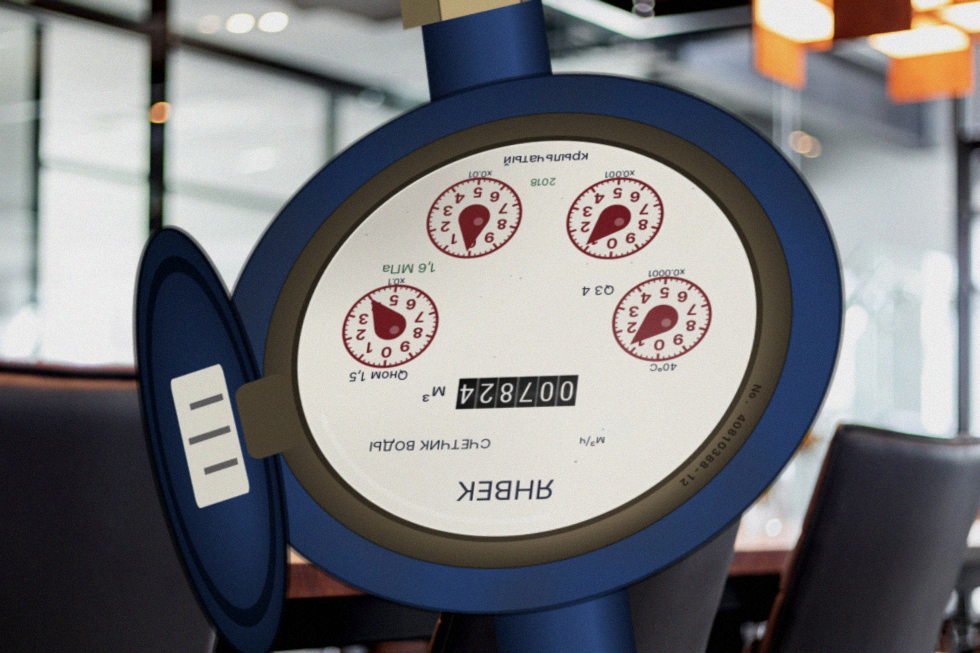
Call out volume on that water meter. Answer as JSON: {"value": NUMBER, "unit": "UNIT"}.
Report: {"value": 7824.4011, "unit": "m³"}
